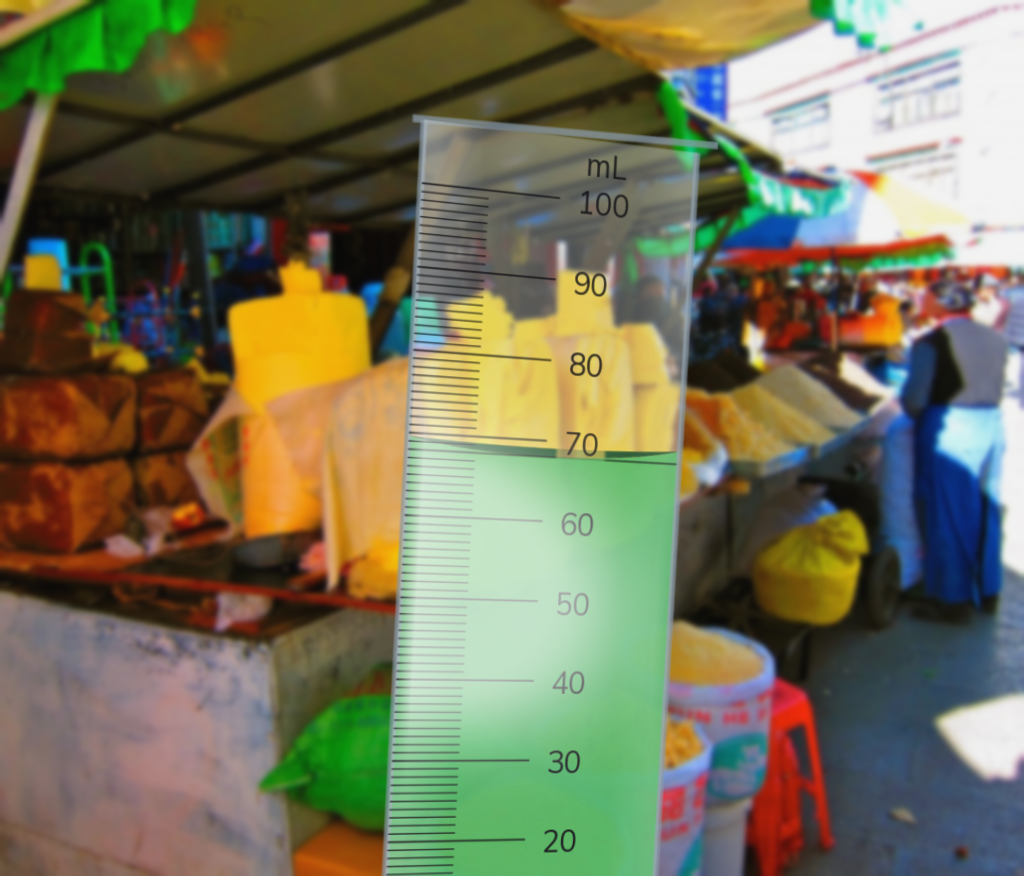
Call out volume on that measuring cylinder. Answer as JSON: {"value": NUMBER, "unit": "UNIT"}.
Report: {"value": 68, "unit": "mL"}
